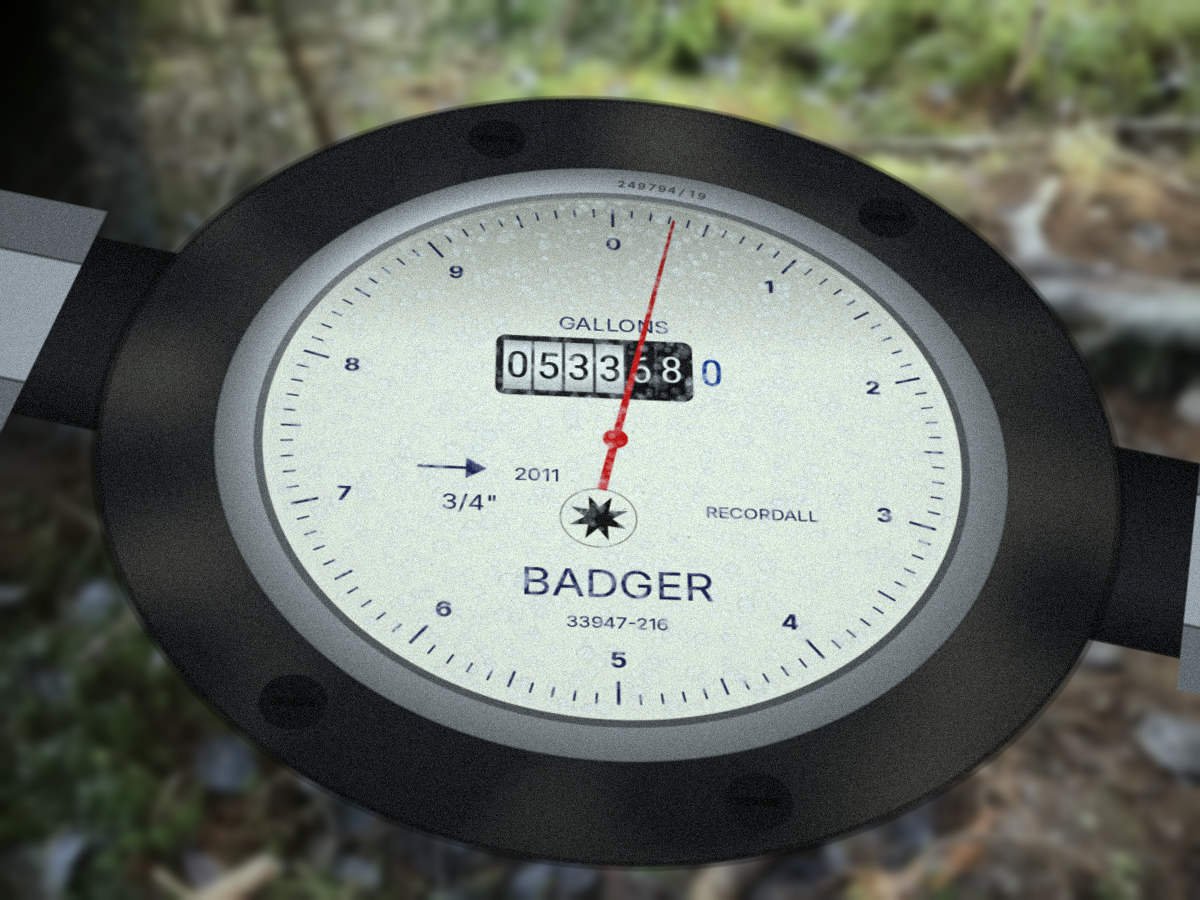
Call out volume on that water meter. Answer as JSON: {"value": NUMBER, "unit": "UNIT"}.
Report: {"value": 533680.3, "unit": "gal"}
